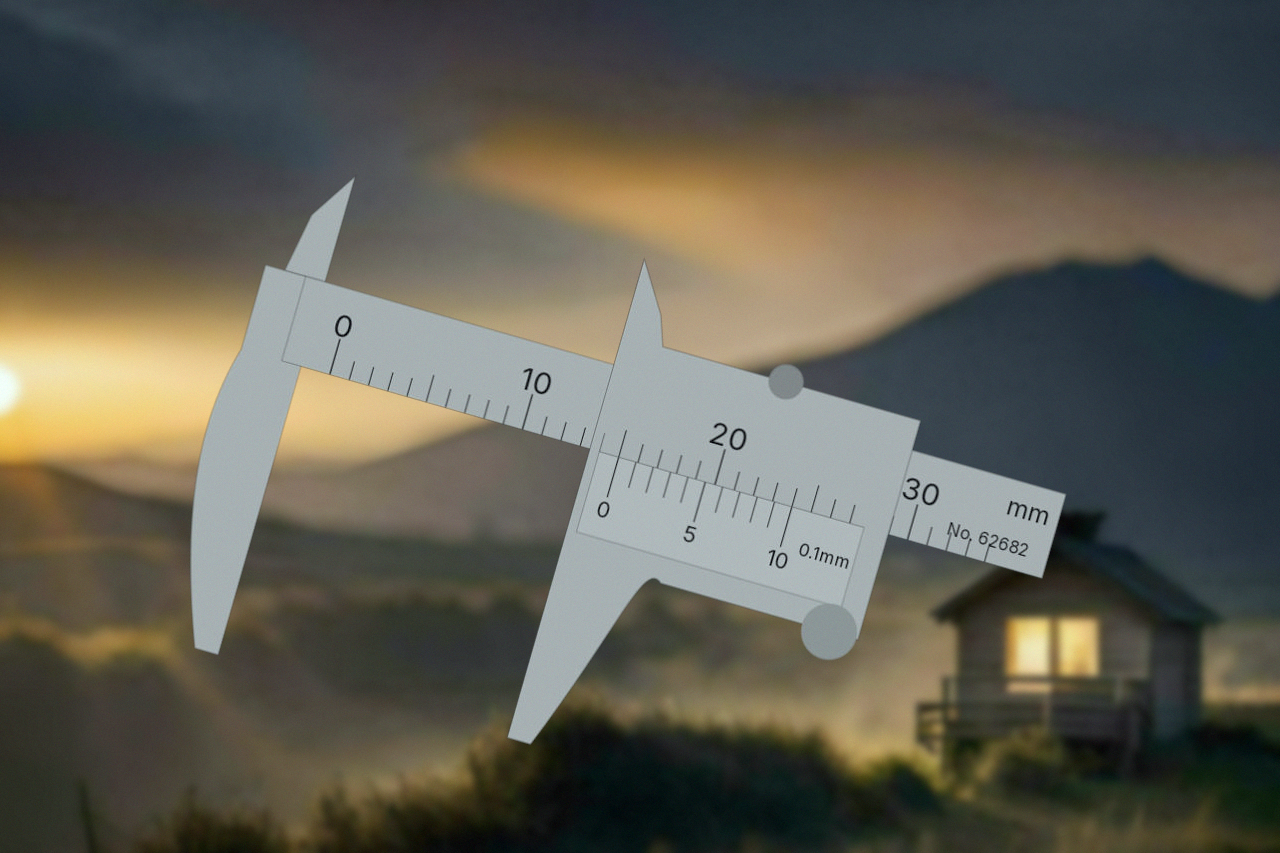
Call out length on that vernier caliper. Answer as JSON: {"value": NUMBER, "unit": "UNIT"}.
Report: {"value": 15.0, "unit": "mm"}
